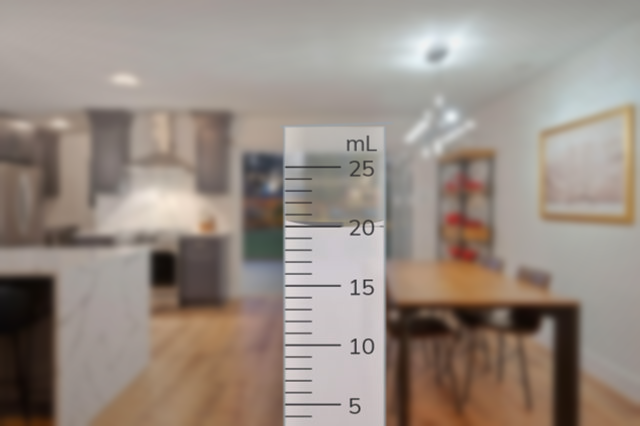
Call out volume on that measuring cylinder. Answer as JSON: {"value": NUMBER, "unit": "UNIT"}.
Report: {"value": 20, "unit": "mL"}
